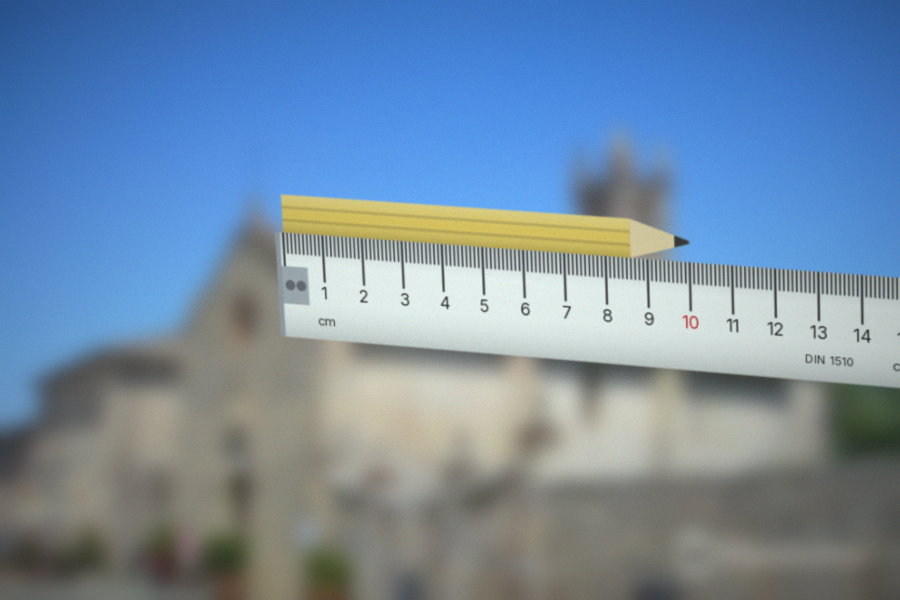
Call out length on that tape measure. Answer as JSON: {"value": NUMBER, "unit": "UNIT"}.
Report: {"value": 10, "unit": "cm"}
